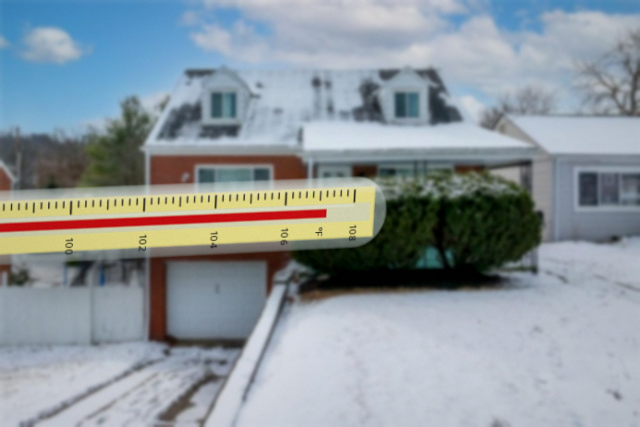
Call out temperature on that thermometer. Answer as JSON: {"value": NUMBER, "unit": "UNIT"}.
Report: {"value": 107.2, "unit": "°F"}
